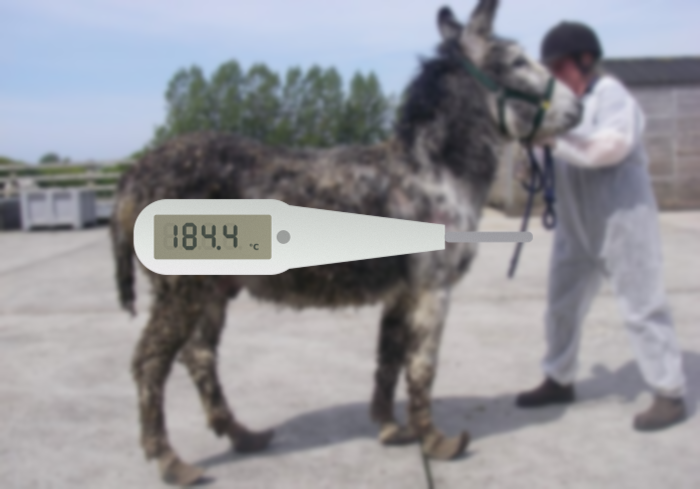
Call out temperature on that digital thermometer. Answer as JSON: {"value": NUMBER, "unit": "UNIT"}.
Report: {"value": 184.4, "unit": "°C"}
